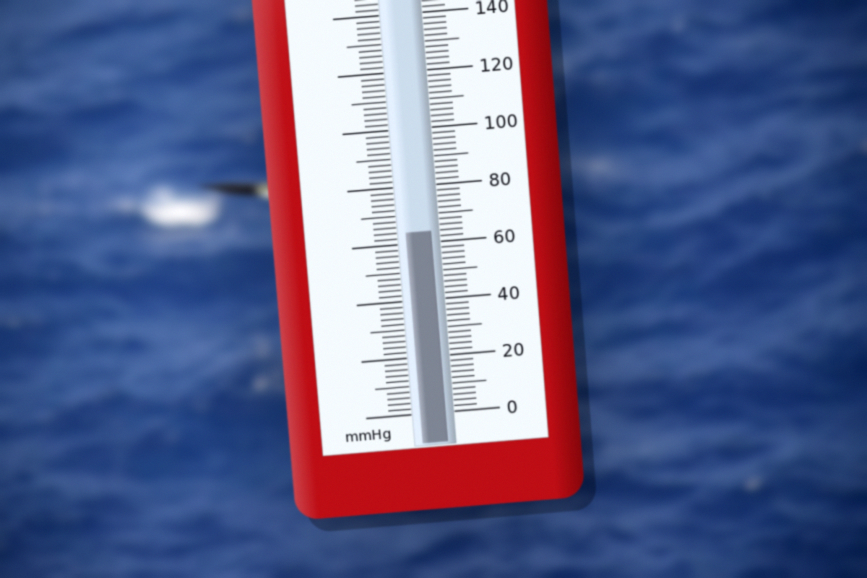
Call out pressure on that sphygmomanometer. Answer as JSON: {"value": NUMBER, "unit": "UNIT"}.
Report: {"value": 64, "unit": "mmHg"}
